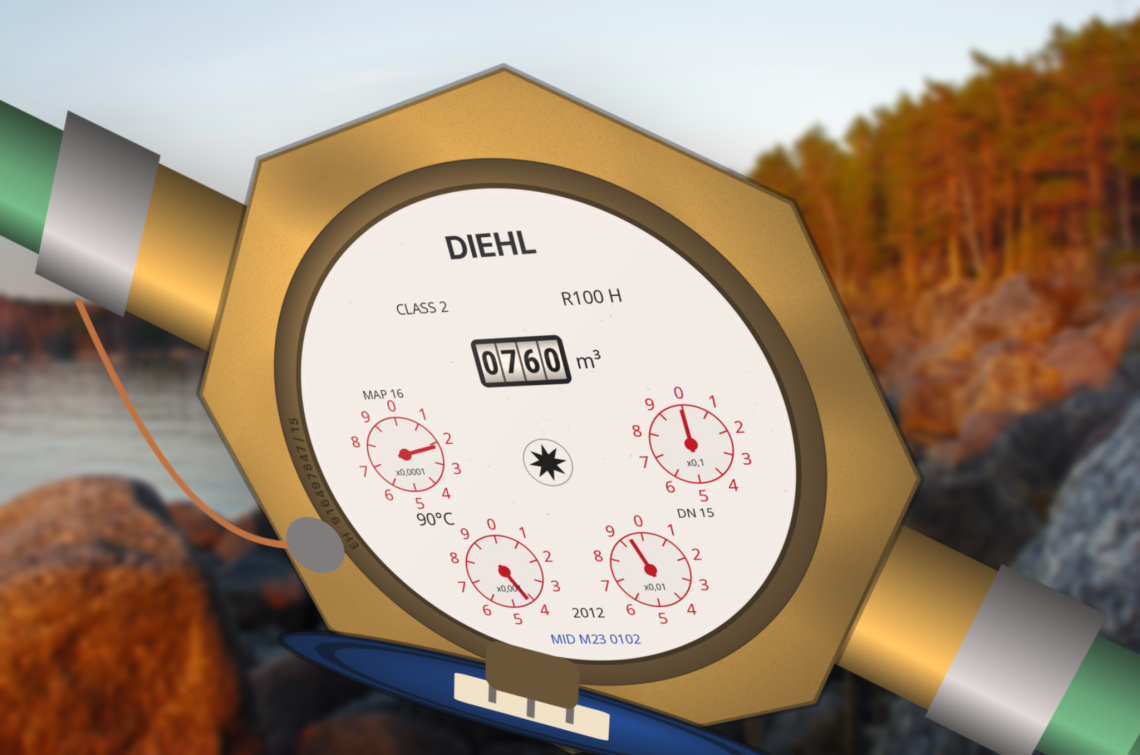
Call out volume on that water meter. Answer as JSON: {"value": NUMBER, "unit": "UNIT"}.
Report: {"value": 759.9942, "unit": "m³"}
